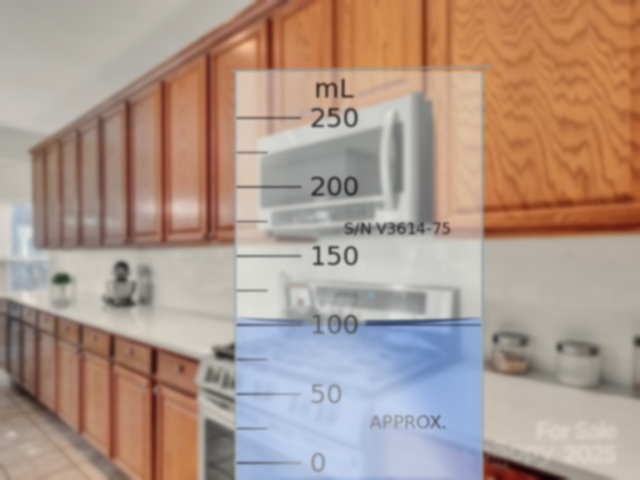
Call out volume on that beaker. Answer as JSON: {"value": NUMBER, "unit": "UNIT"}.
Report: {"value": 100, "unit": "mL"}
